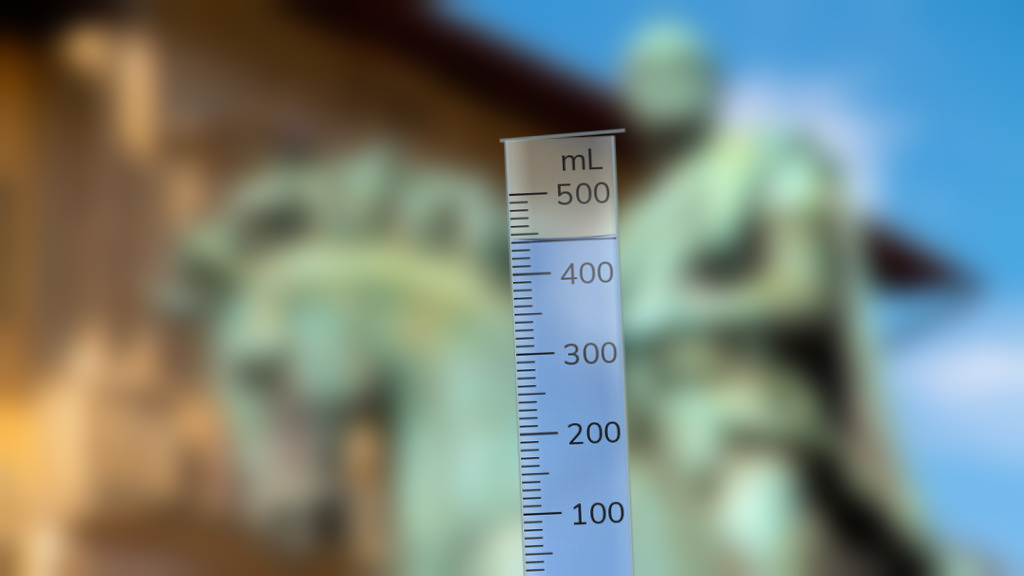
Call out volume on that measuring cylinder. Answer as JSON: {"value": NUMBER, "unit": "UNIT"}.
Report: {"value": 440, "unit": "mL"}
